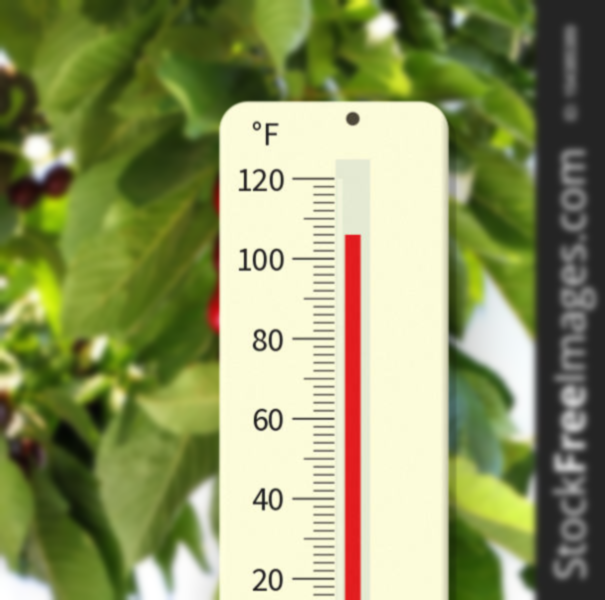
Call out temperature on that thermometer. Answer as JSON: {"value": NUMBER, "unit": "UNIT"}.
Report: {"value": 106, "unit": "°F"}
